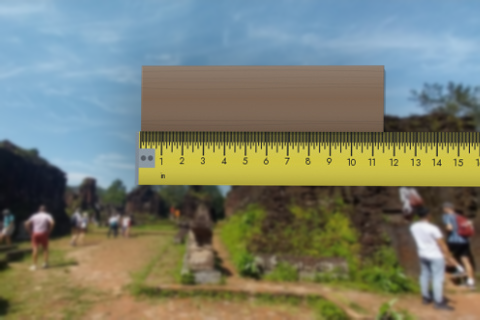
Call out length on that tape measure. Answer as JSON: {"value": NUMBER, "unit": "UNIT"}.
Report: {"value": 11.5, "unit": "in"}
